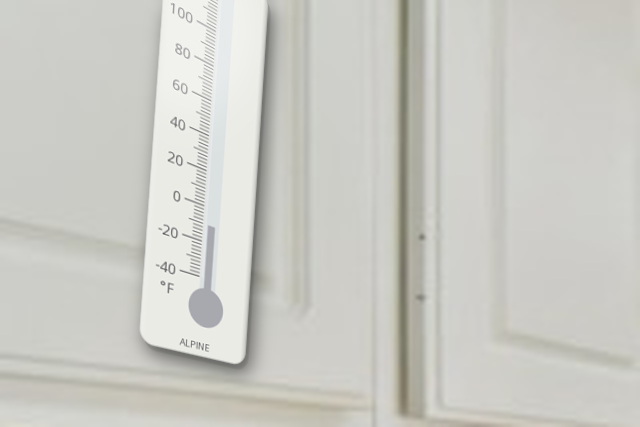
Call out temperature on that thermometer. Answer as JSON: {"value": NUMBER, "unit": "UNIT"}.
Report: {"value": -10, "unit": "°F"}
